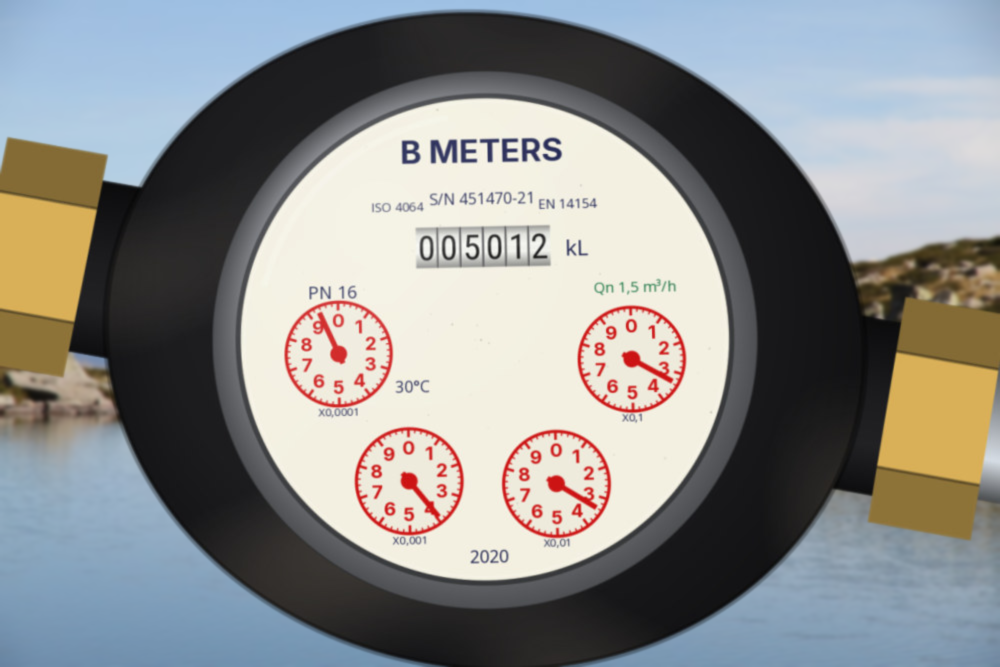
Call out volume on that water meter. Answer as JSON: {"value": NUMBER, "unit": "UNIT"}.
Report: {"value": 5012.3339, "unit": "kL"}
